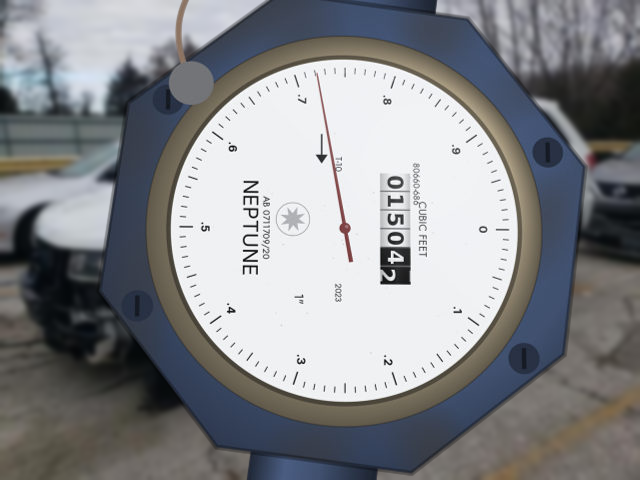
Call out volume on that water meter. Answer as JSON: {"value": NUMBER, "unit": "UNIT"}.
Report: {"value": 15041.72, "unit": "ft³"}
